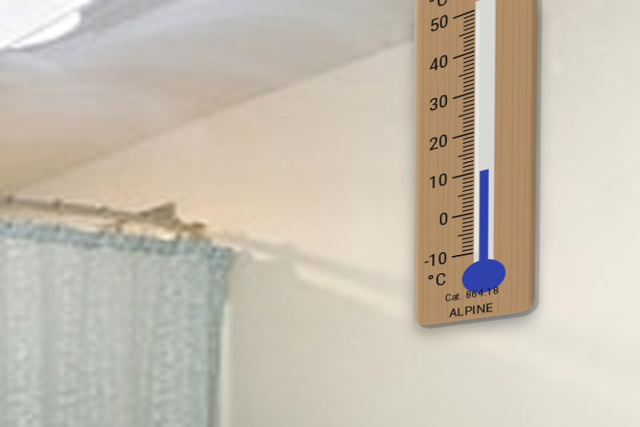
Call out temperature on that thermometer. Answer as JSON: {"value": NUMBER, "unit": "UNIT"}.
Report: {"value": 10, "unit": "°C"}
